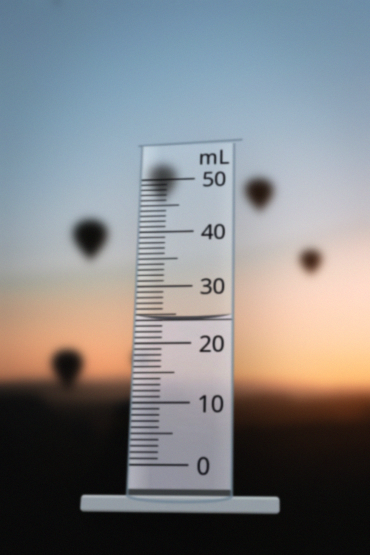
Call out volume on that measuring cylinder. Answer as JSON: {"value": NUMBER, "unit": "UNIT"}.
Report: {"value": 24, "unit": "mL"}
